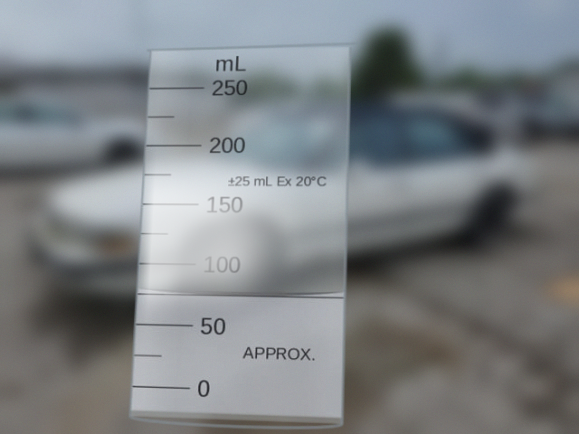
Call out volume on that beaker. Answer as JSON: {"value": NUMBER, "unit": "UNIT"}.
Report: {"value": 75, "unit": "mL"}
